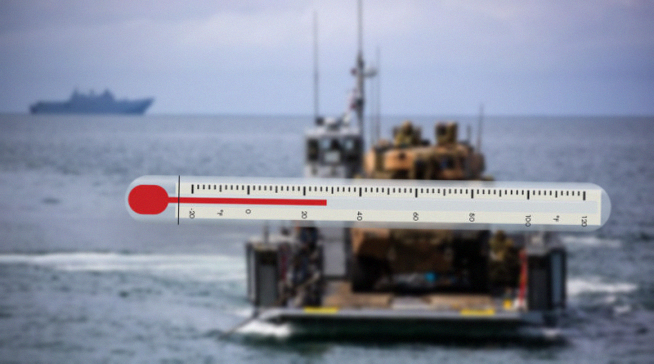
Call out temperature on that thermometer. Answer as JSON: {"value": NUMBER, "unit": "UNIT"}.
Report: {"value": 28, "unit": "°F"}
